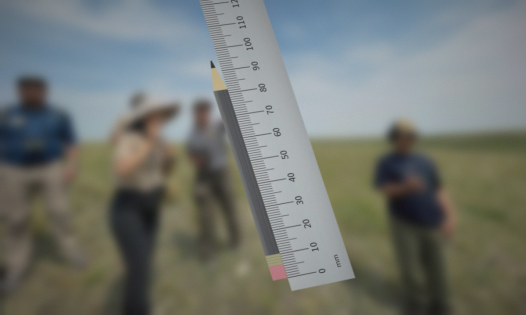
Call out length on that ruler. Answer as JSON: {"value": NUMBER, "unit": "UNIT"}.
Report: {"value": 95, "unit": "mm"}
